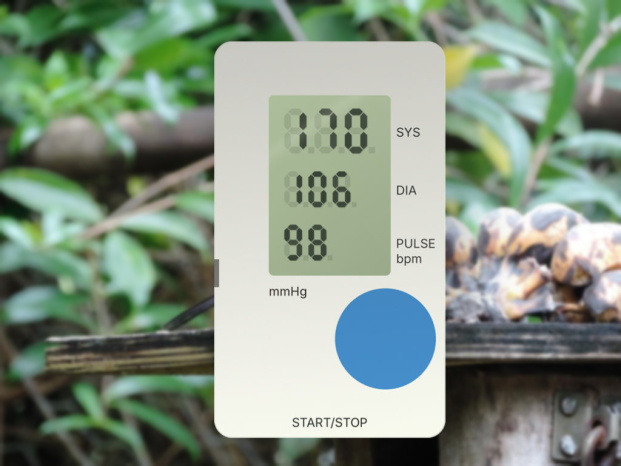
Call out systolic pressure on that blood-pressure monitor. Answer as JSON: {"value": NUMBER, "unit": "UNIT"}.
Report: {"value": 170, "unit": "mmHg"}
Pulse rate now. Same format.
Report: {"value": 98, "unit": "bpm"}
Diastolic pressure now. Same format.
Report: {"value": 106, "unit": "mmHg"}
